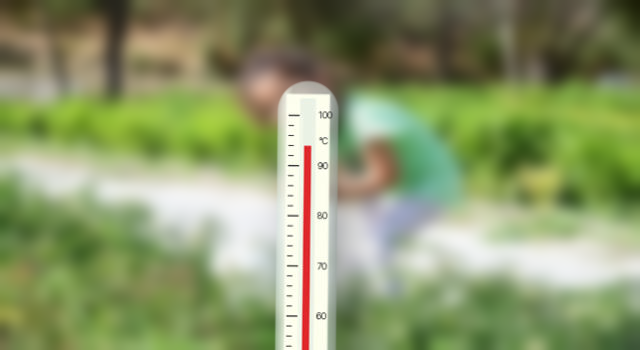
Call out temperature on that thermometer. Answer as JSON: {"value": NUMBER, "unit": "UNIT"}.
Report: {"value": 94, "unit": "°C"}
